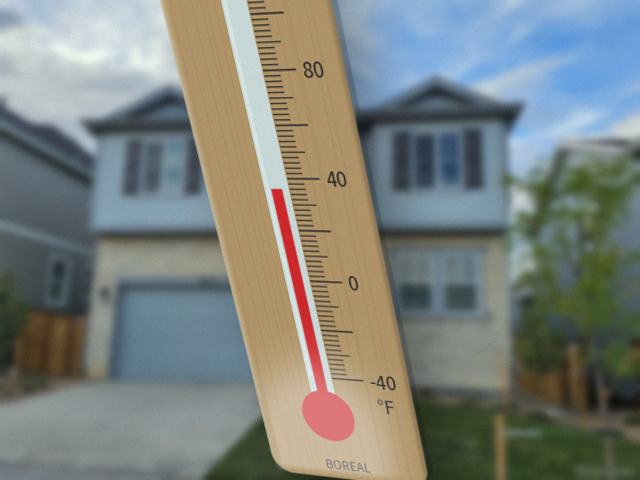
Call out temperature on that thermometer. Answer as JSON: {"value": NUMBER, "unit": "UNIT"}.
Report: {"value": 36, "unit": "°F"}
